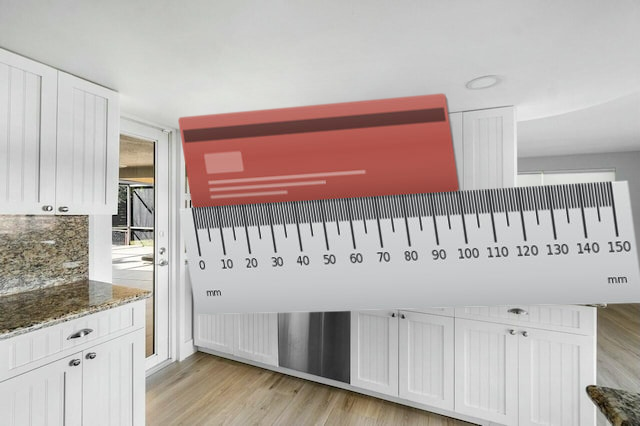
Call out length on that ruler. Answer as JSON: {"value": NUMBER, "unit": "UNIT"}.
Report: {"value": 100, "unit": "mm"}
